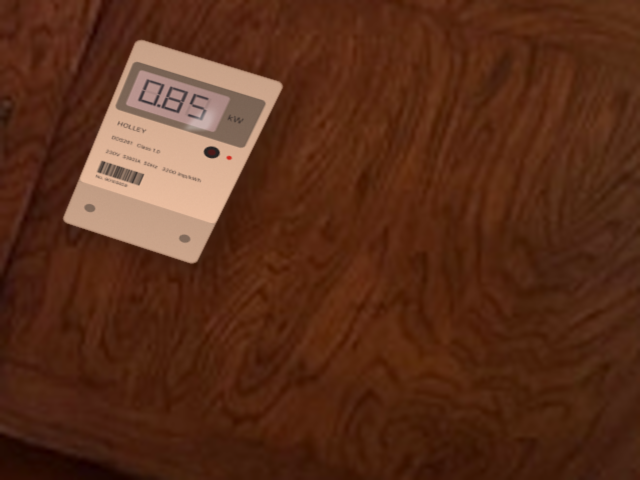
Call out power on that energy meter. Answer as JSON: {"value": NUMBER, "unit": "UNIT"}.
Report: {"value": 0.85, "unit": "kW"}
